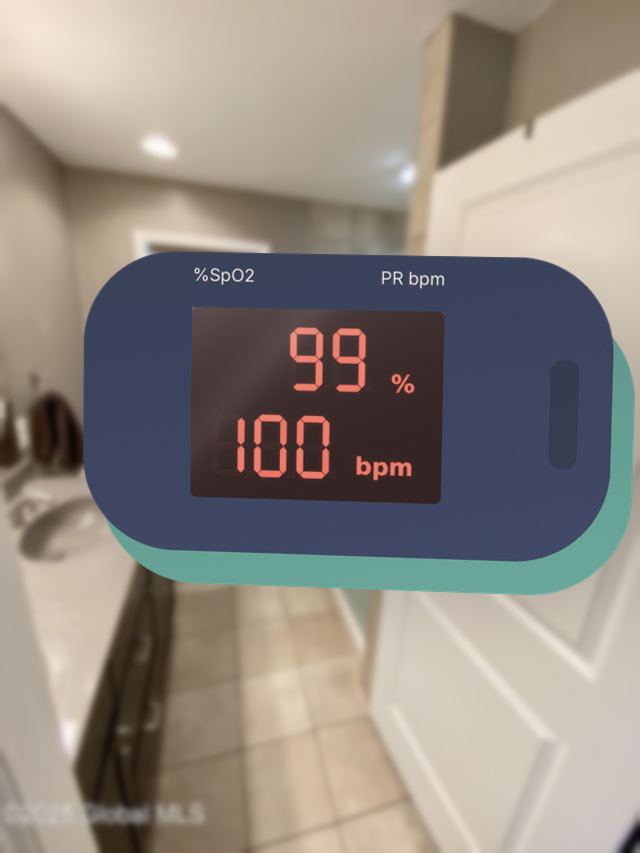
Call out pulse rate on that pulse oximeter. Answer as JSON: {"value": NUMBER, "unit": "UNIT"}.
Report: {"value": 100, "unit": "bpm"}
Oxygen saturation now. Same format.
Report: {"value": 99, "unit": "%"}
